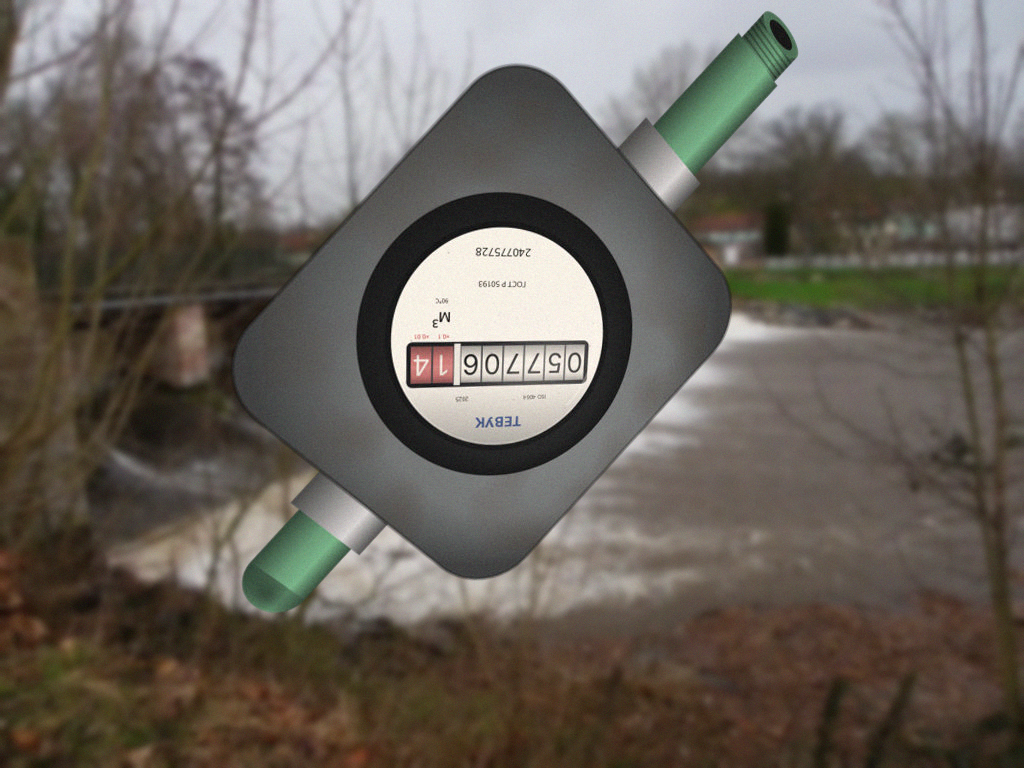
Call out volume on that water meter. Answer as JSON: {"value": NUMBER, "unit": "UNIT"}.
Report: {"value": 57706.14, "unit": "m³"}
